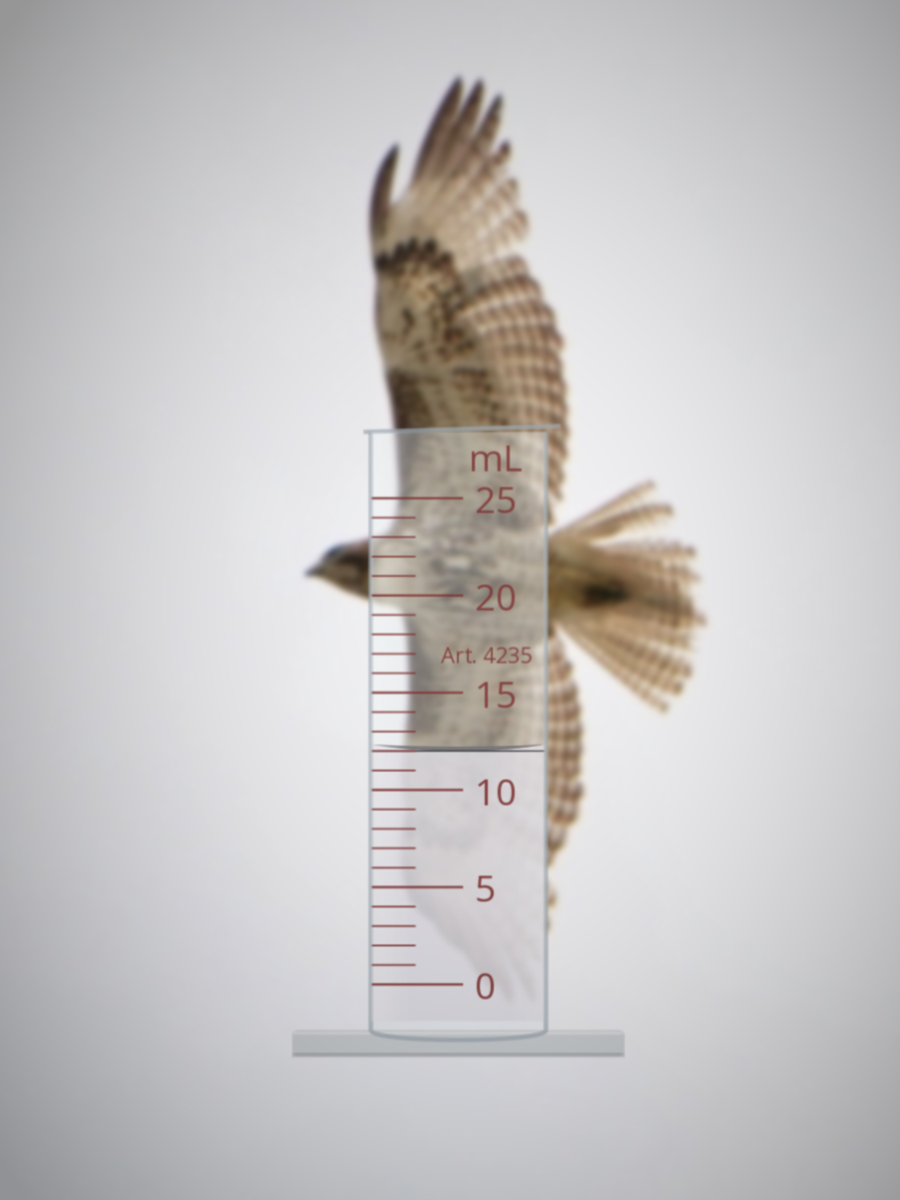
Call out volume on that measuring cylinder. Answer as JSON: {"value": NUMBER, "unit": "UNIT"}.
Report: {"value": 12, "unit": "mL"}
